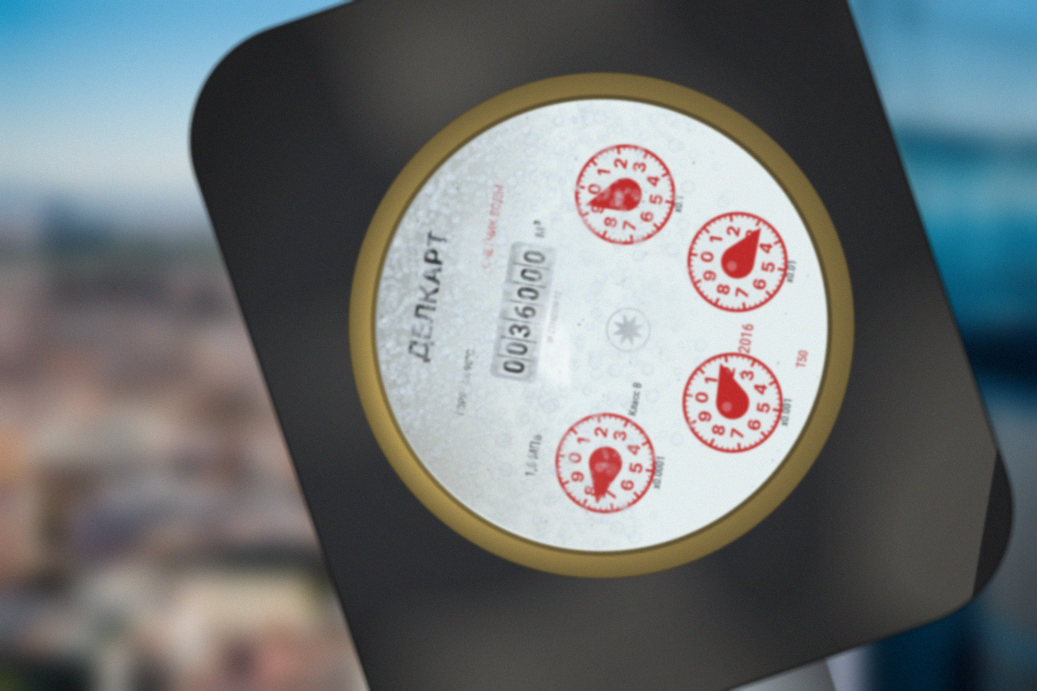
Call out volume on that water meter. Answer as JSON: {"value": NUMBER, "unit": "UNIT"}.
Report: {"value": 35999.9317, "unit": "m³"}
